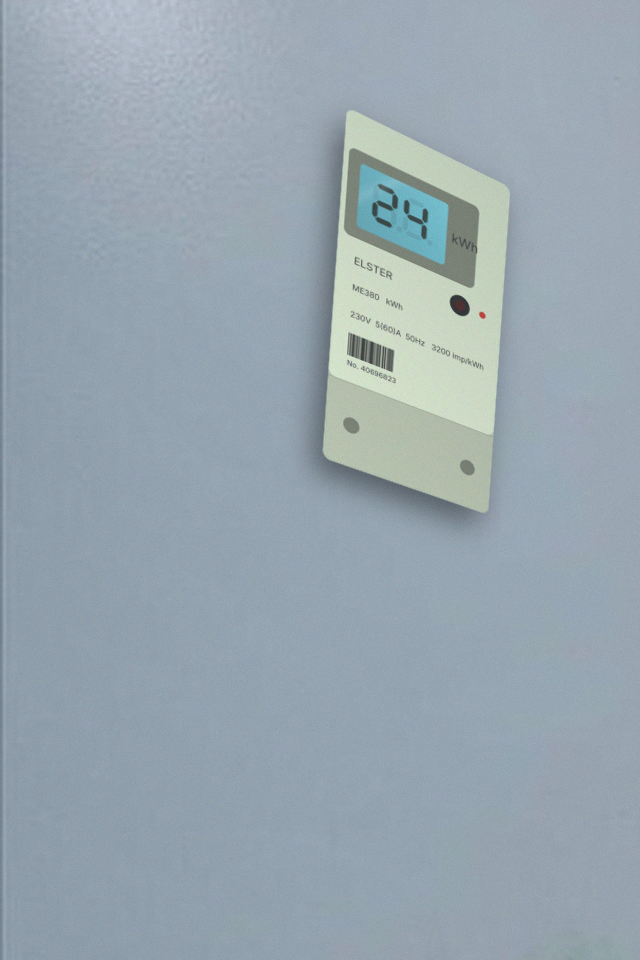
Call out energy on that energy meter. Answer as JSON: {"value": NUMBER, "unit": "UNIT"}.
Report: {"value": 24, "unit": "kWh"}
